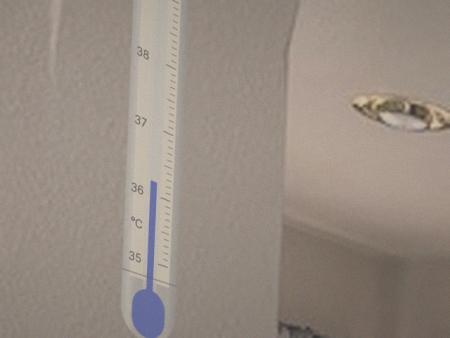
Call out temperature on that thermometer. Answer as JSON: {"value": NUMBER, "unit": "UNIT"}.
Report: {"value": 36.2, "unit": "°C"}
